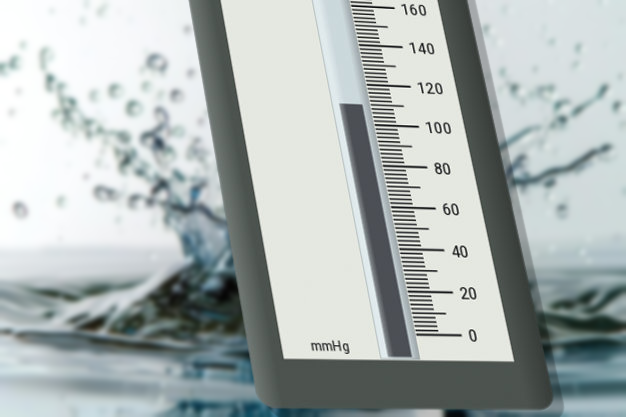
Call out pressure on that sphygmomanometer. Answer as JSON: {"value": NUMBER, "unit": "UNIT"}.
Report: {"value": 110, "unit": "mmHg"}
